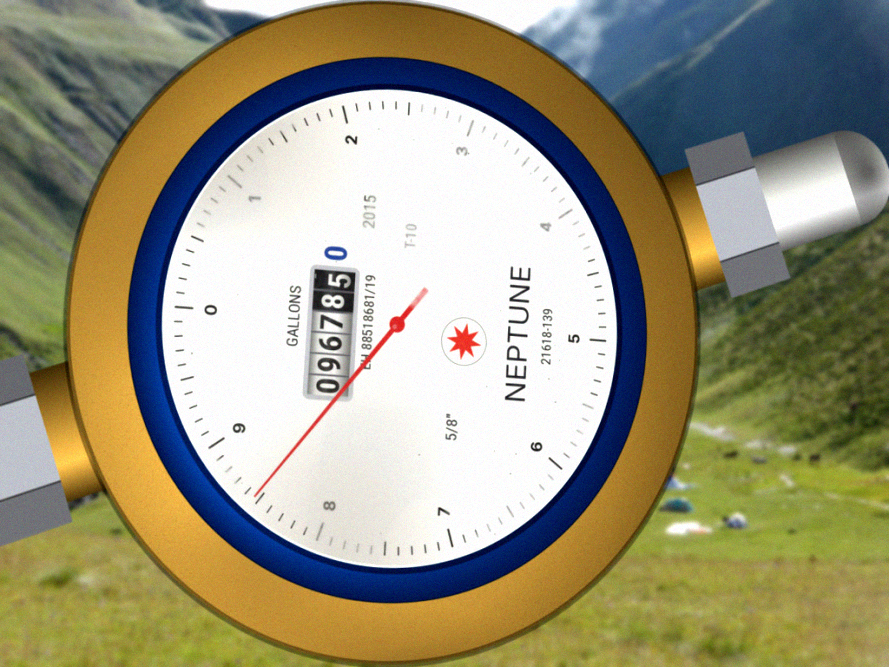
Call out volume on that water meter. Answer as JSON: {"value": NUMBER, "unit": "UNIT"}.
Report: {"value": 967848.5, "unit": "gal"}
